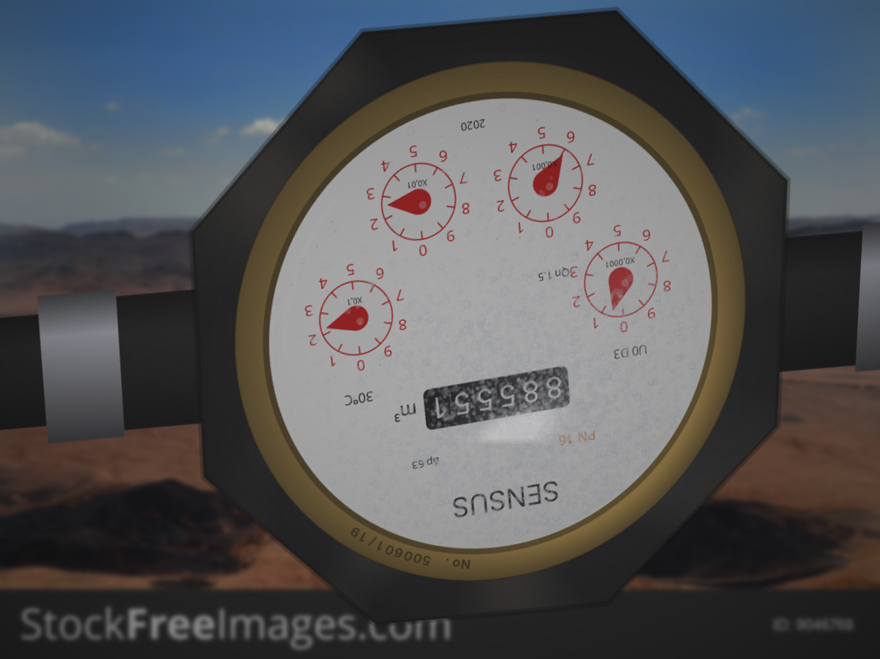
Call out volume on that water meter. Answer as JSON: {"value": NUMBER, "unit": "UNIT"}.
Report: {"value": 885551.2260, "unit": "m³"}
